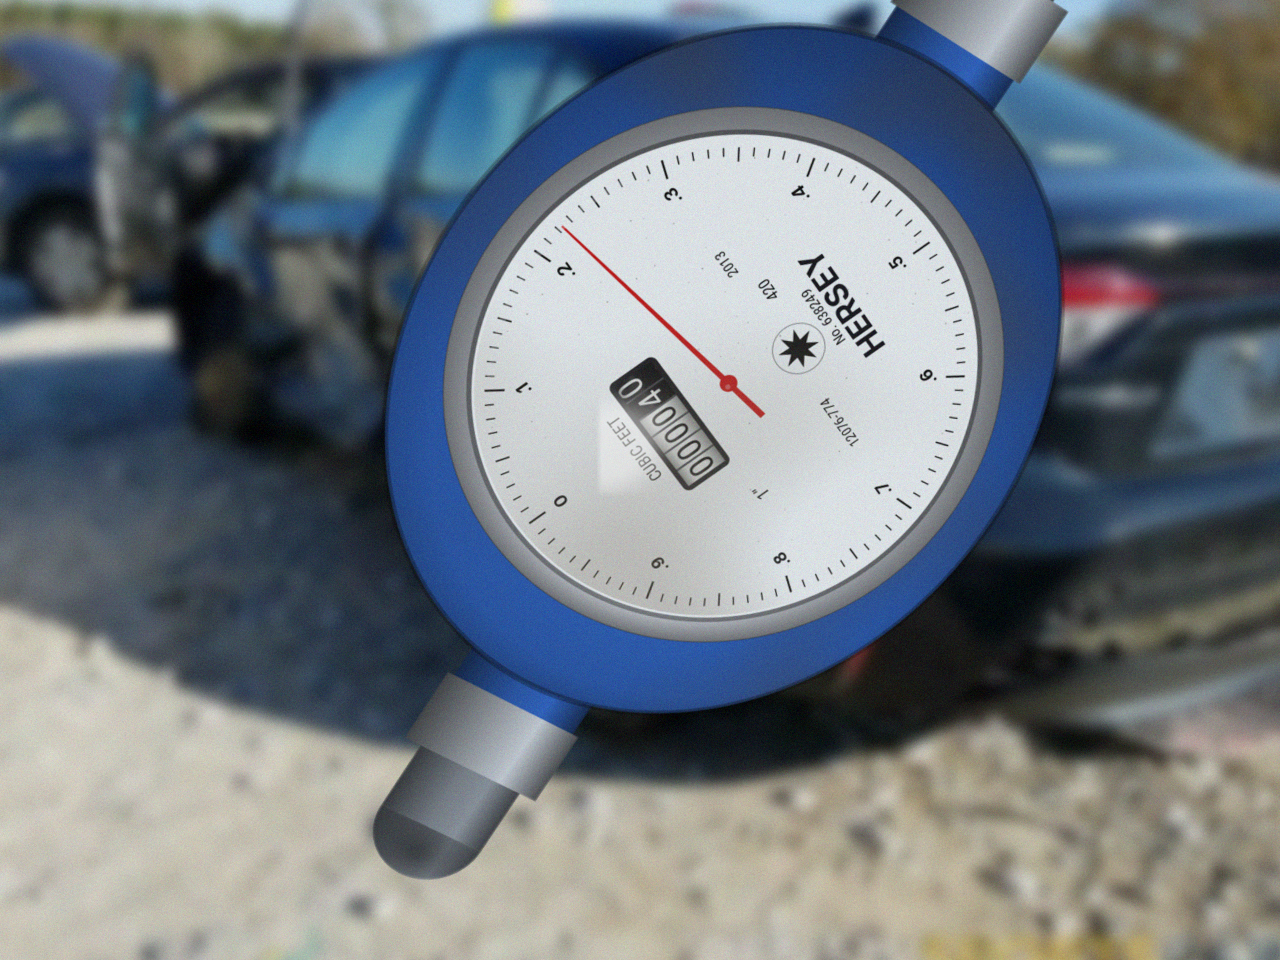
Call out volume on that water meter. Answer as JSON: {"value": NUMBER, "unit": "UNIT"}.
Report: {"value": 40.22, "unit": "ft³"}
